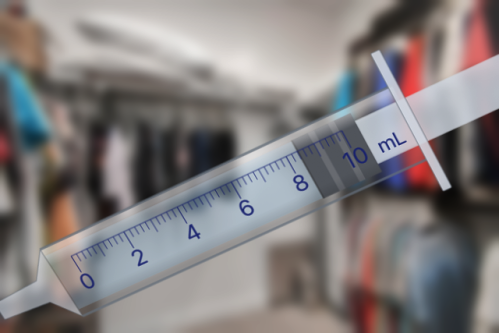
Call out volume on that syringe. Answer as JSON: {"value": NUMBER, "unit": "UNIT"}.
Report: {"value": 8.4, "unit": "mL"}
